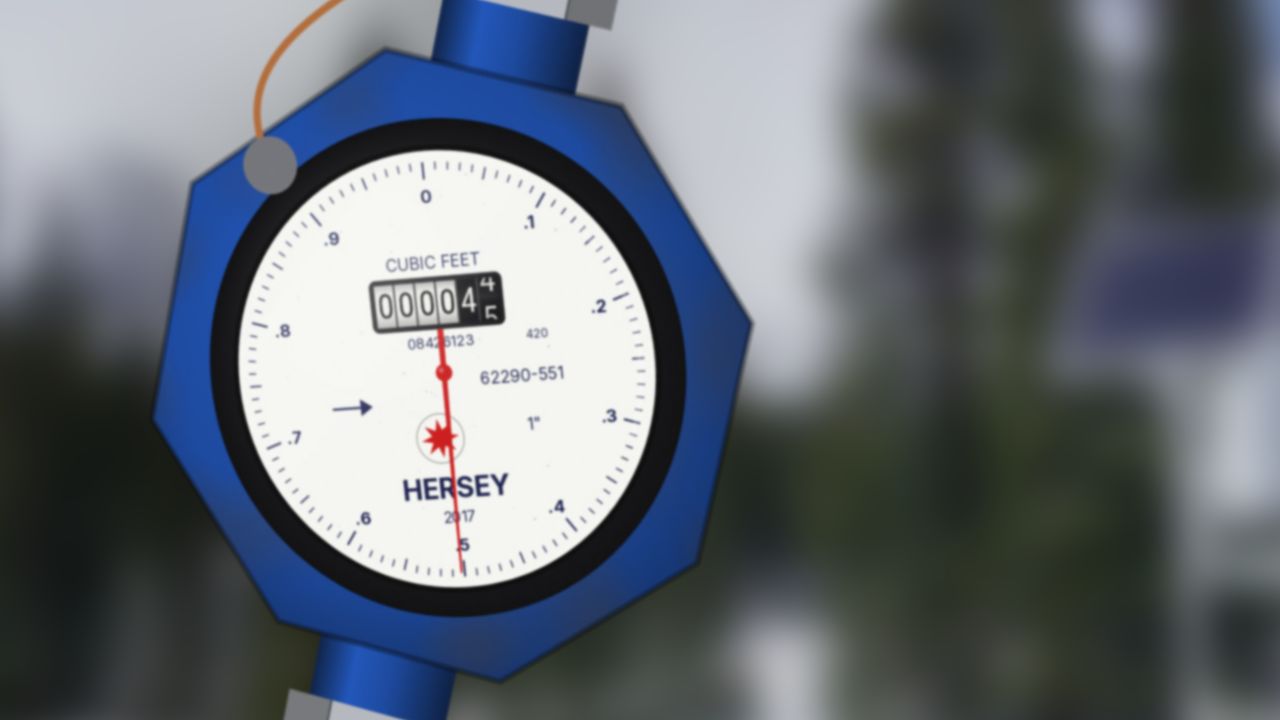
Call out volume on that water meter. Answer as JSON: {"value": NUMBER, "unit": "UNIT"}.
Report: {"value": 44.50, "unit": "ft³"}
